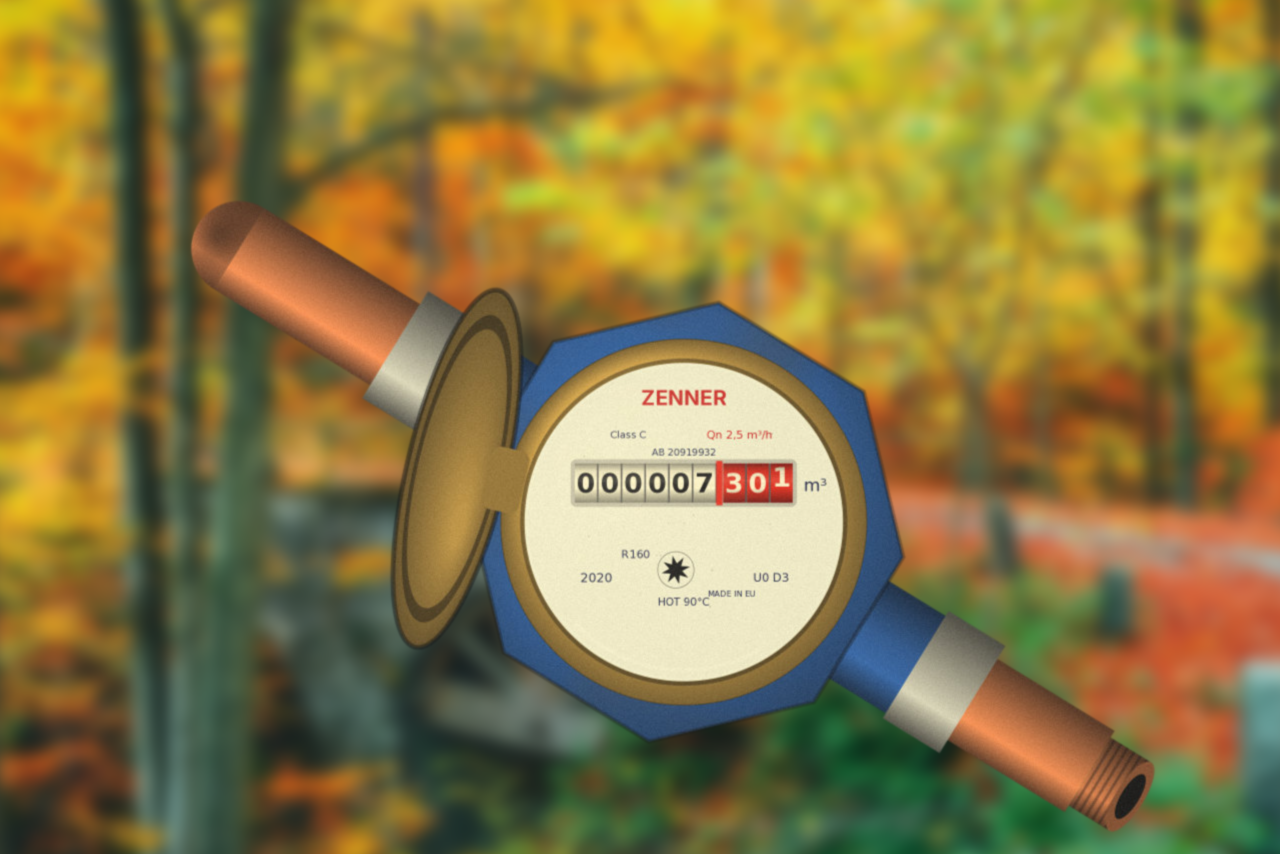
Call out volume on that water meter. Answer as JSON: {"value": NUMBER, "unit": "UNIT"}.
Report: {"value": 7.301, "unit": "m³"}
